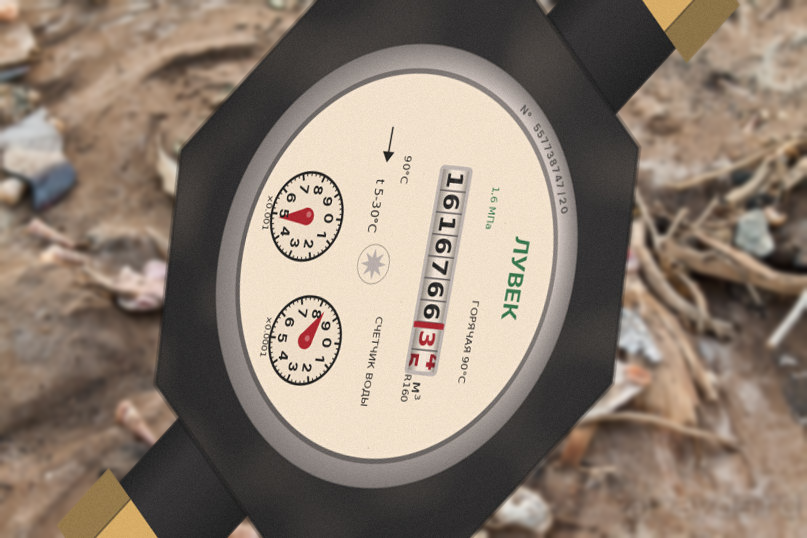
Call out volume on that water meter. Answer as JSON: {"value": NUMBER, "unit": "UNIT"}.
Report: {"value": 1616766.3448, "unit": "m³"}
